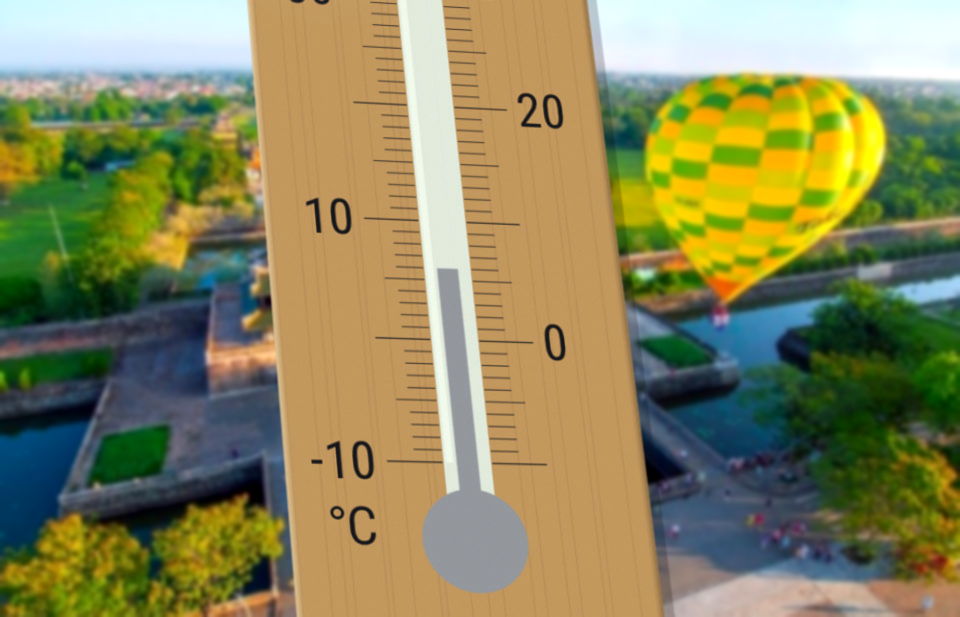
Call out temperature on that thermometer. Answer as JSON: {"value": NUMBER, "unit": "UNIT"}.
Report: {"value": 6, "unit": "°C"}
